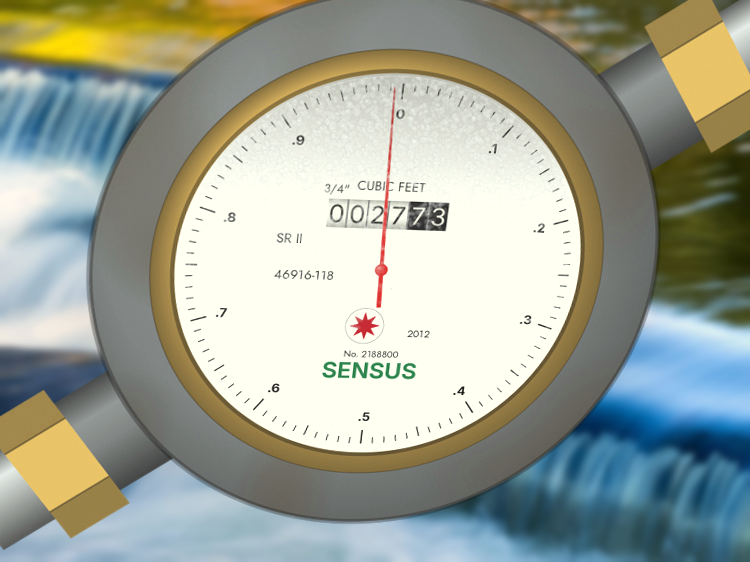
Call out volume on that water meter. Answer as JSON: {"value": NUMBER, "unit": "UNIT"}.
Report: {"value": 2772.99, "unit": "ft³"}
